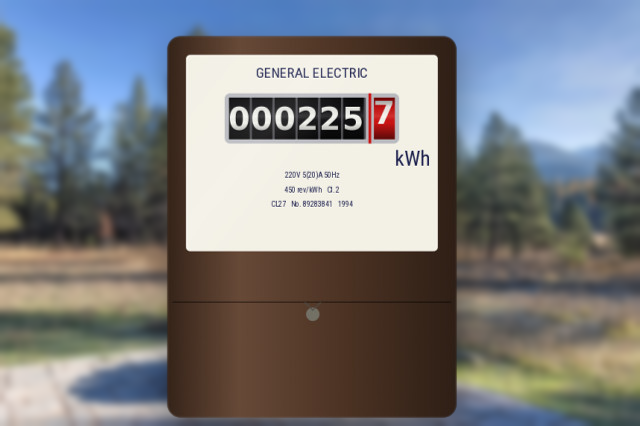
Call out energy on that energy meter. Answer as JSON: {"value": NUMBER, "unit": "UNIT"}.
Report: {"value": 225.7, "unit": "kWh"}
